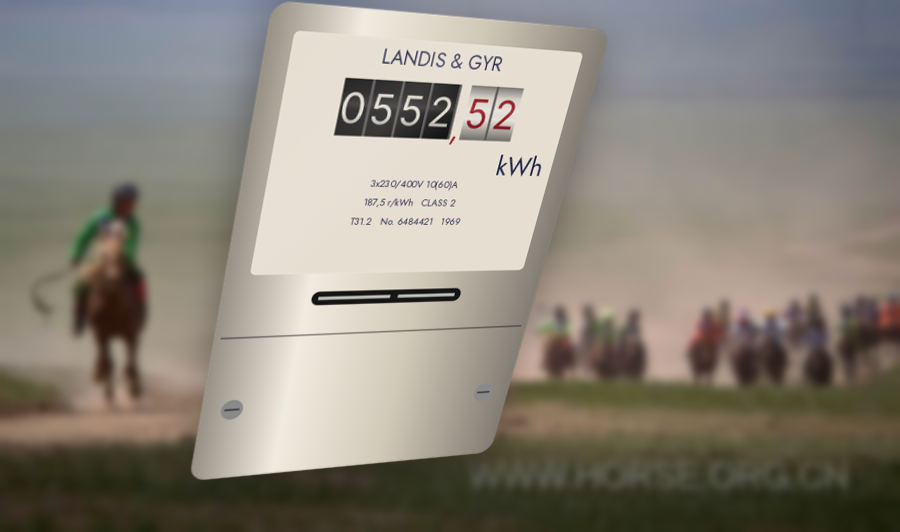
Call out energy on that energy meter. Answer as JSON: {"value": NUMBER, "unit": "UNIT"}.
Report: {"value": 552.52, "unit": "kWh"}
